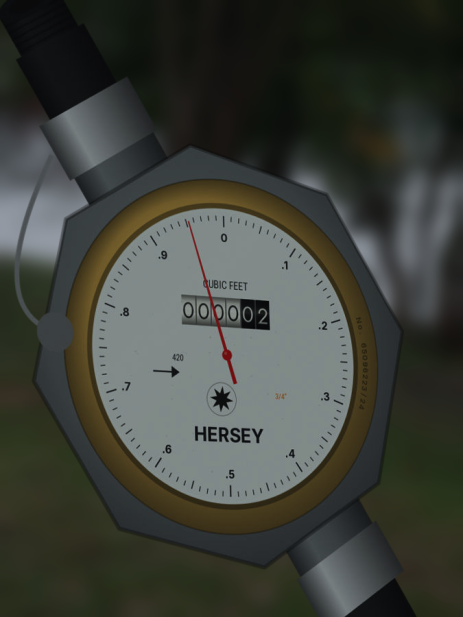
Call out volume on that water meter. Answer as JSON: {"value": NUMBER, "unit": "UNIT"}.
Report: {"value": 1.95, "unit": "ft³"}
